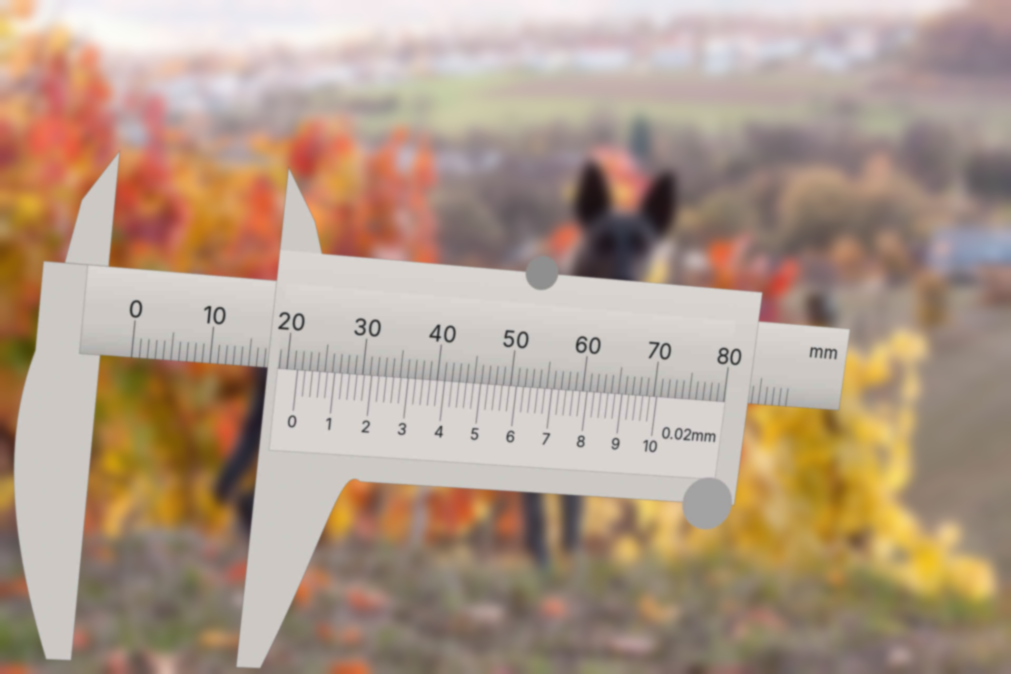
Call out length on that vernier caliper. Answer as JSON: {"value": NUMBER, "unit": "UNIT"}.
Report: {"value": 21.4, "unit": "mm"}
